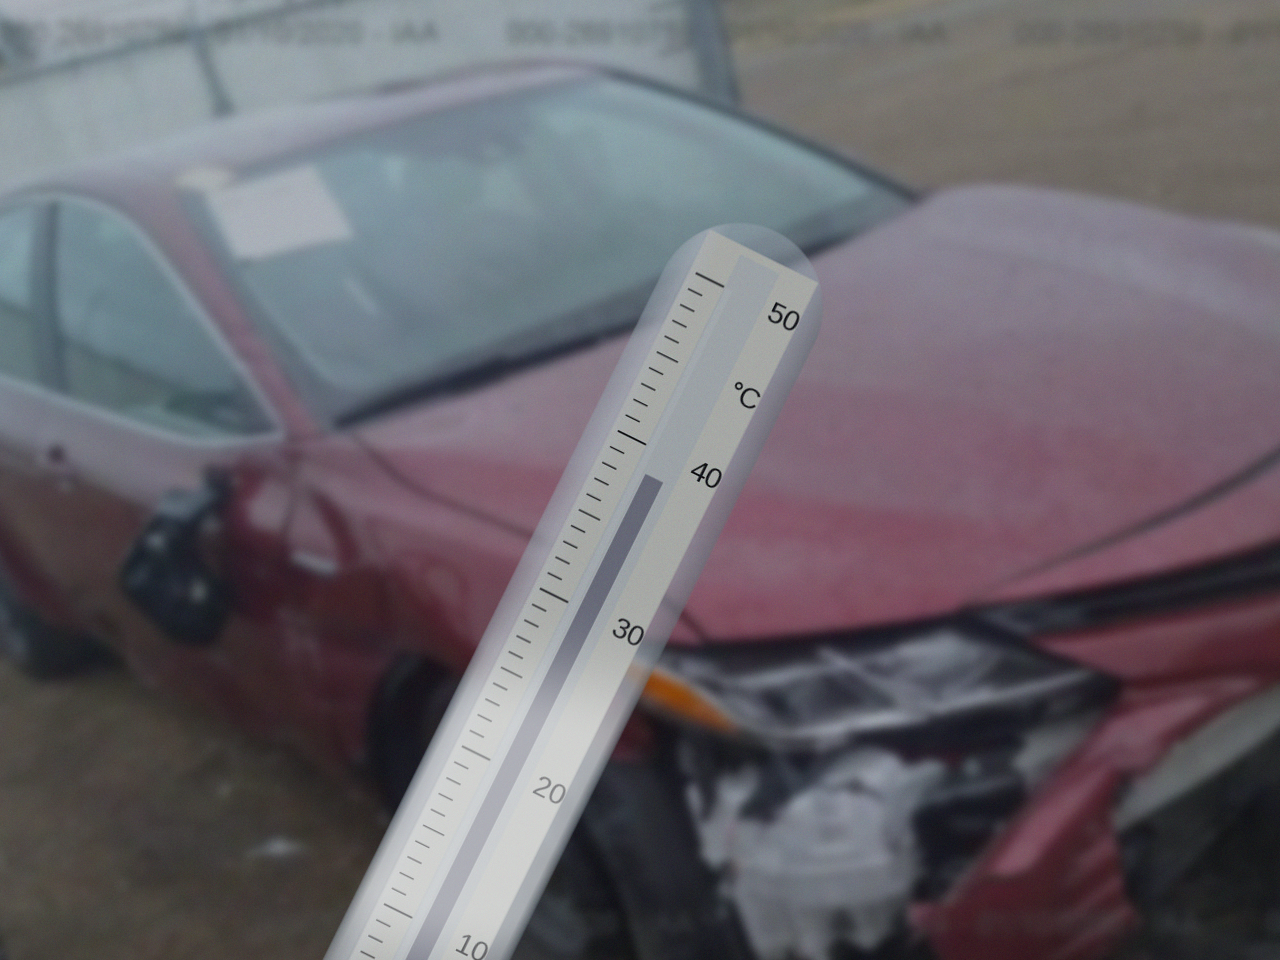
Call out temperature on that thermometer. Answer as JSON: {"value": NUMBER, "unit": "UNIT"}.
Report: {"value": 38.5, "unit": "°C"}
